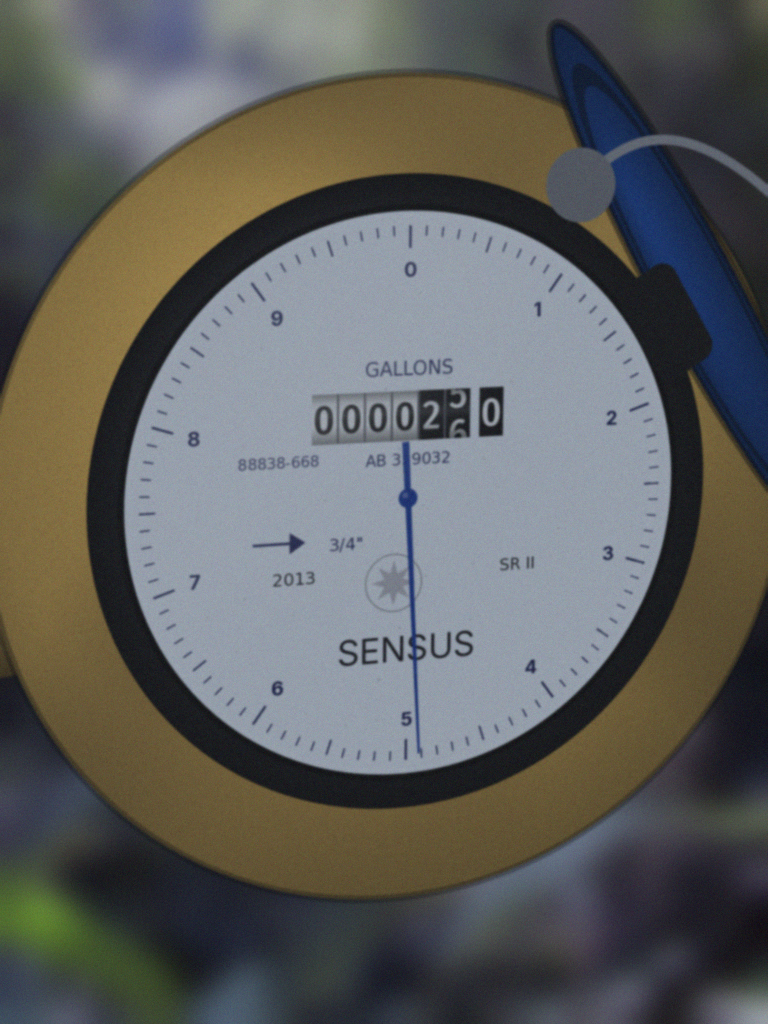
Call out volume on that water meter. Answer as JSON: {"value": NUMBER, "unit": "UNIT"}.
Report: {"value": 254.9, "unit": "gal"}
